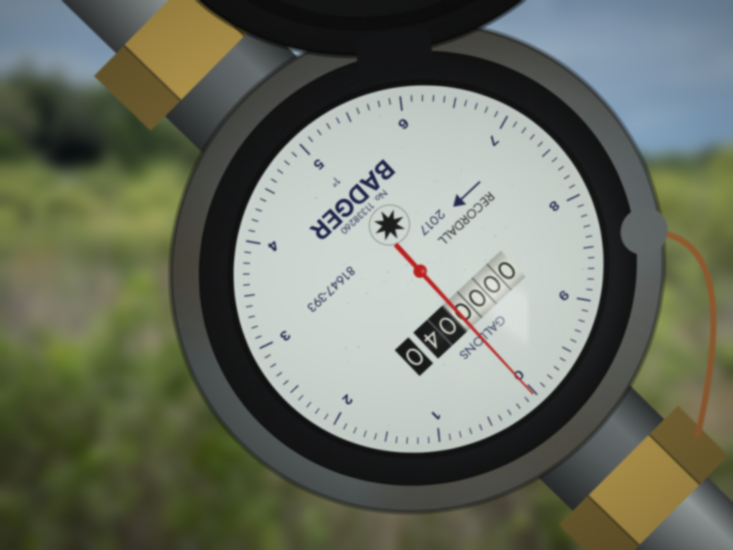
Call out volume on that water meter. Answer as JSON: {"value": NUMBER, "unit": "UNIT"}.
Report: {"value": 40.0, "unit": "gal"}
